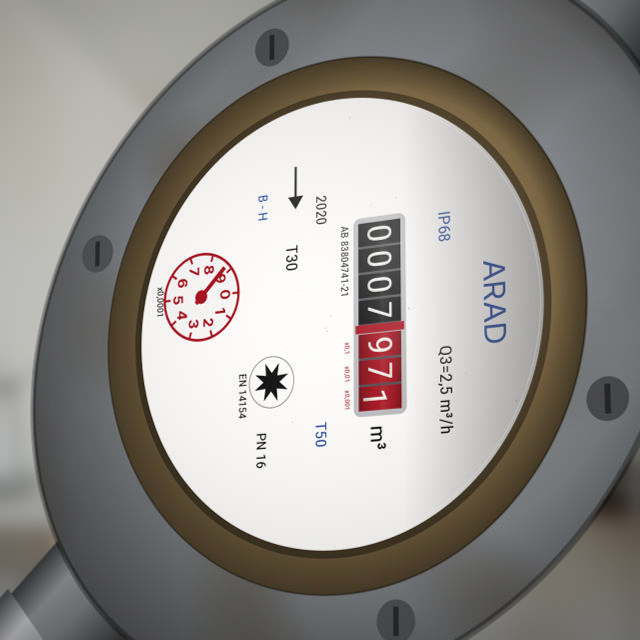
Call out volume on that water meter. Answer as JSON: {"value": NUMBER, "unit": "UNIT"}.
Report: {"value": 7.9708, "unit": "m³"}
